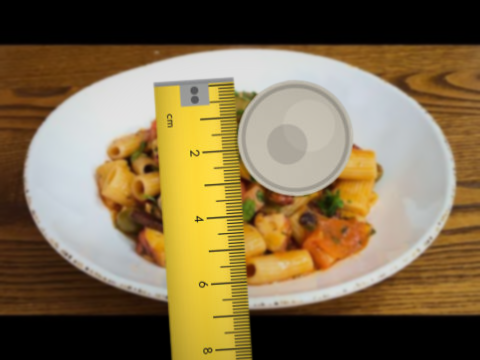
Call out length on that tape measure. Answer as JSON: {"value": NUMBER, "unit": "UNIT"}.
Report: {"value": 3.5, "unit": "cm"}
